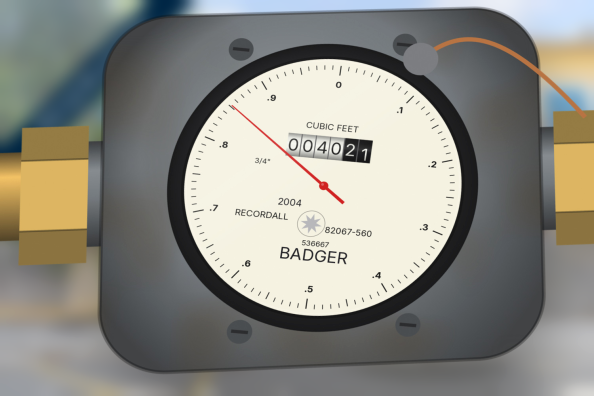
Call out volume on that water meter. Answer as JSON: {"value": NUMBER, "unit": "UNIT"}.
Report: {"value": 4020.85, "unit": "ft³"}
